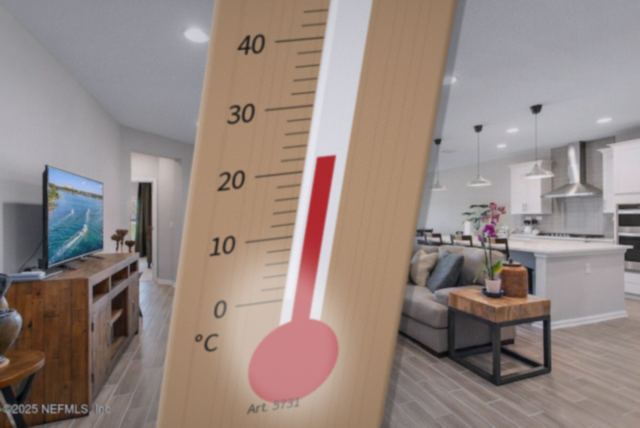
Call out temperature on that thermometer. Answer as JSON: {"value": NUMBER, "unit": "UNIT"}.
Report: {"value": 22, "unit": "°C"}
